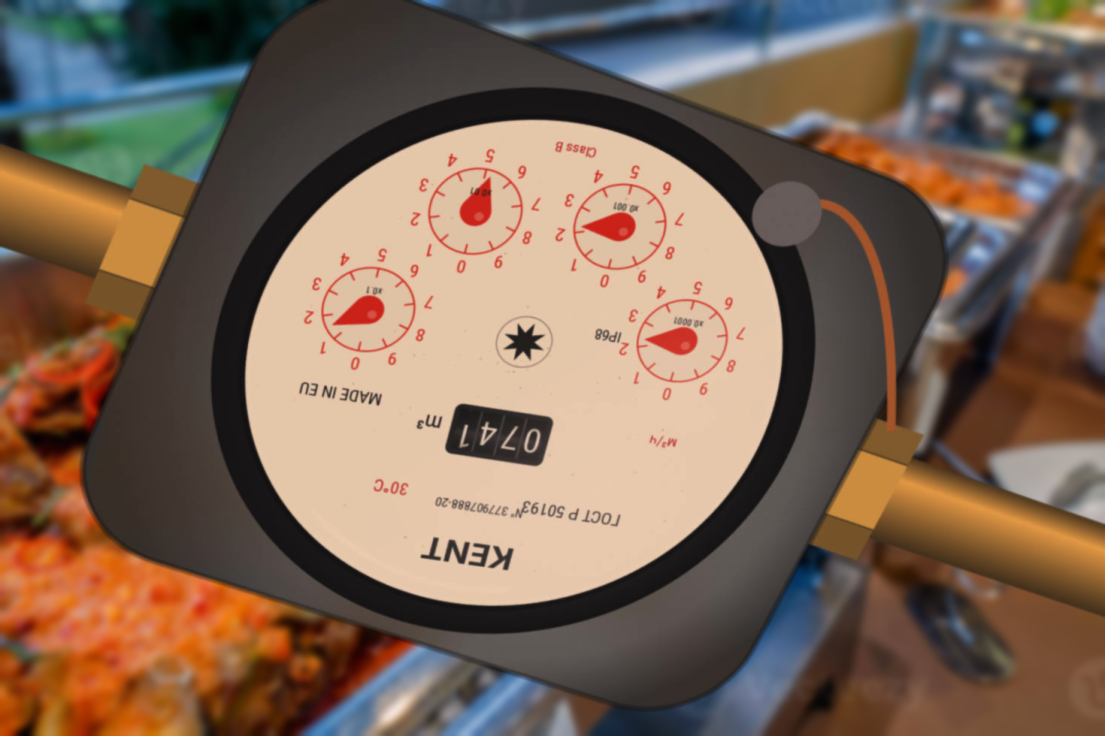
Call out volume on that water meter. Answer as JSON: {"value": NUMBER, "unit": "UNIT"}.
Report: {"value": 741.1522, "unit": "m³"}
